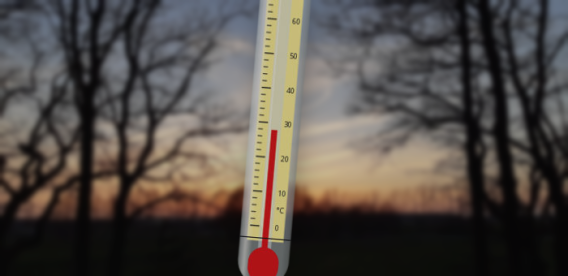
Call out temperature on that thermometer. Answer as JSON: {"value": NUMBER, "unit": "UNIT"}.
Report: {"value": 28, "unit": "°C"}
